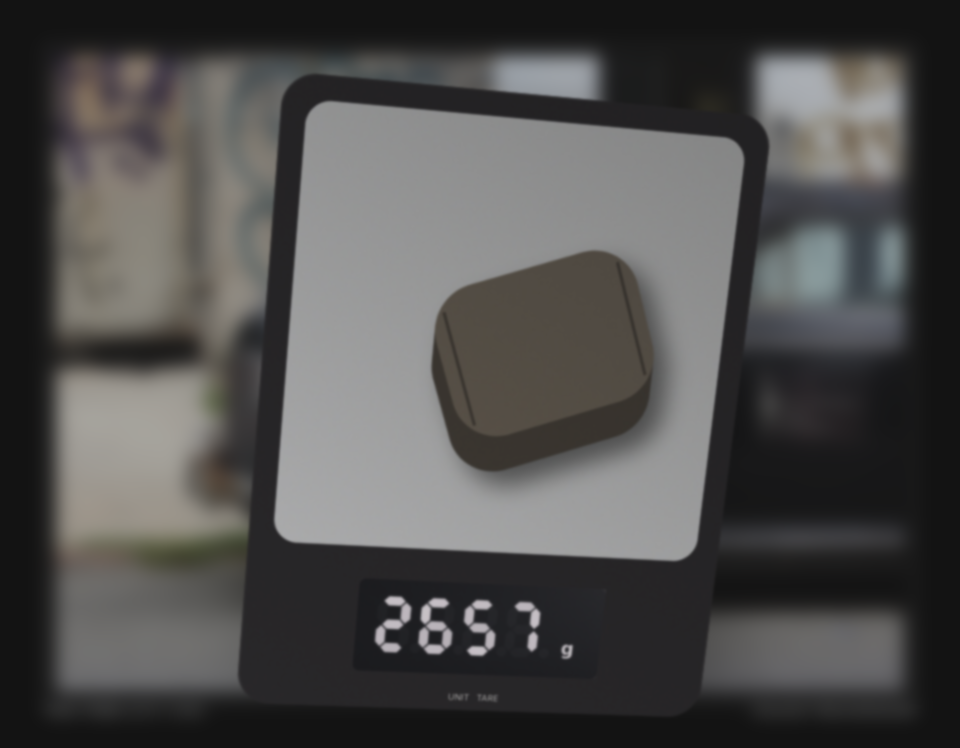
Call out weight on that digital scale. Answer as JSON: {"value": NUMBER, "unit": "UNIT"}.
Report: {"value": 2657, "unit": "g"}
